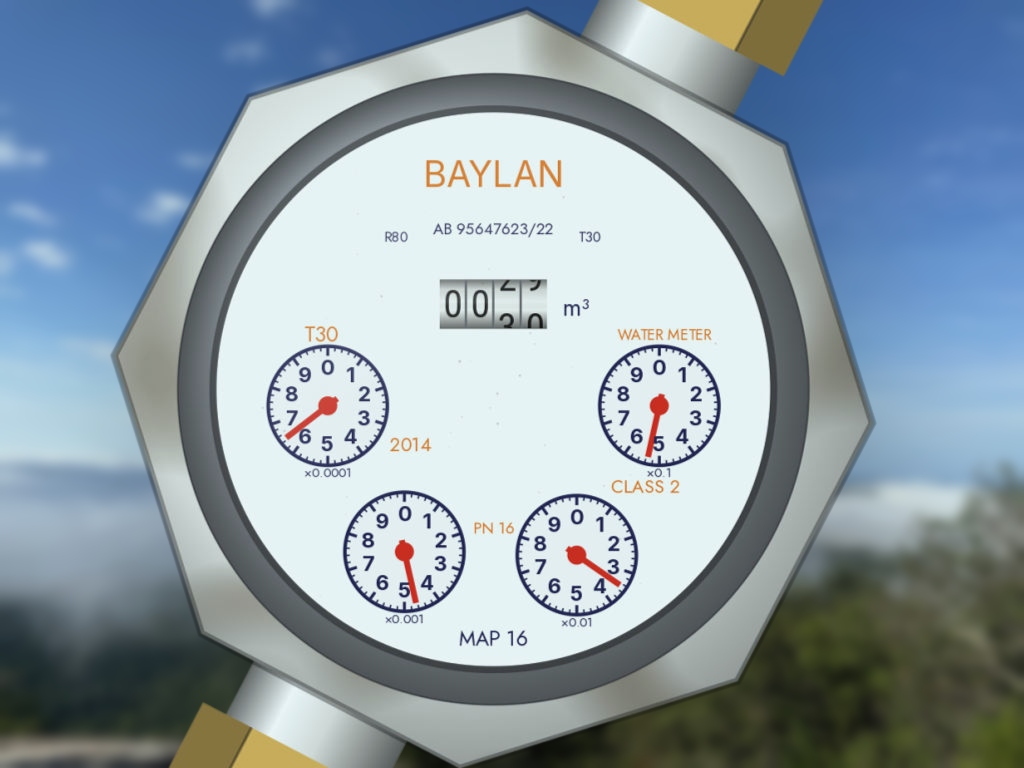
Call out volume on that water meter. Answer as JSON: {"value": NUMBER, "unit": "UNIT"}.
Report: {"value": 29.5346, "unit": "m³"}
